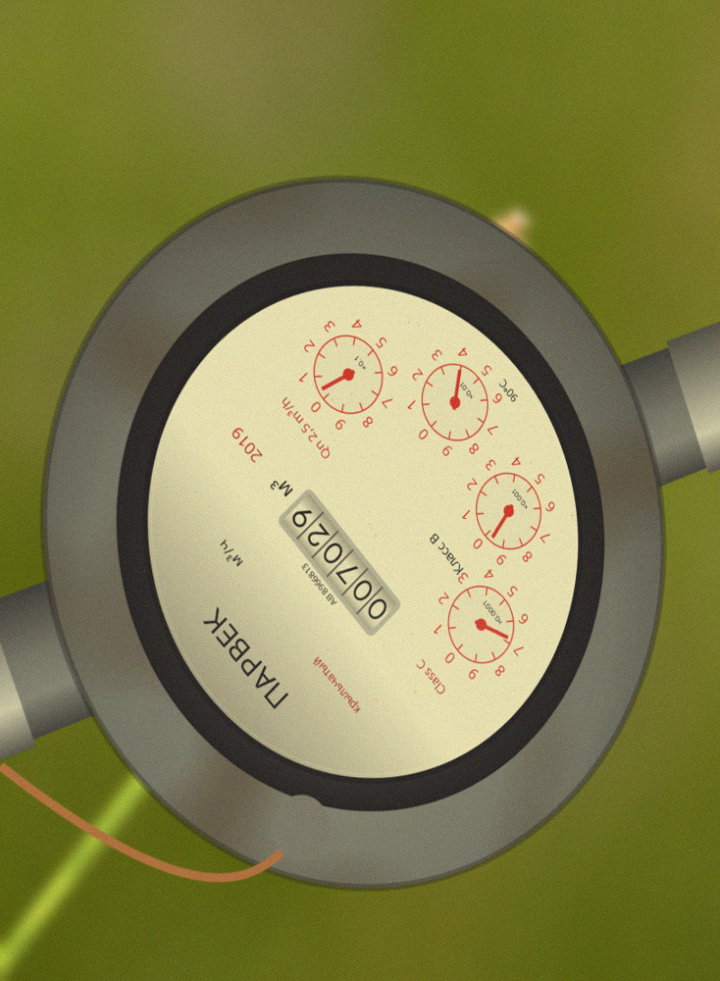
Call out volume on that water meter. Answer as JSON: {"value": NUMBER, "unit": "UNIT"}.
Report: {"value": 7029.0396, "unit": "m³"}
